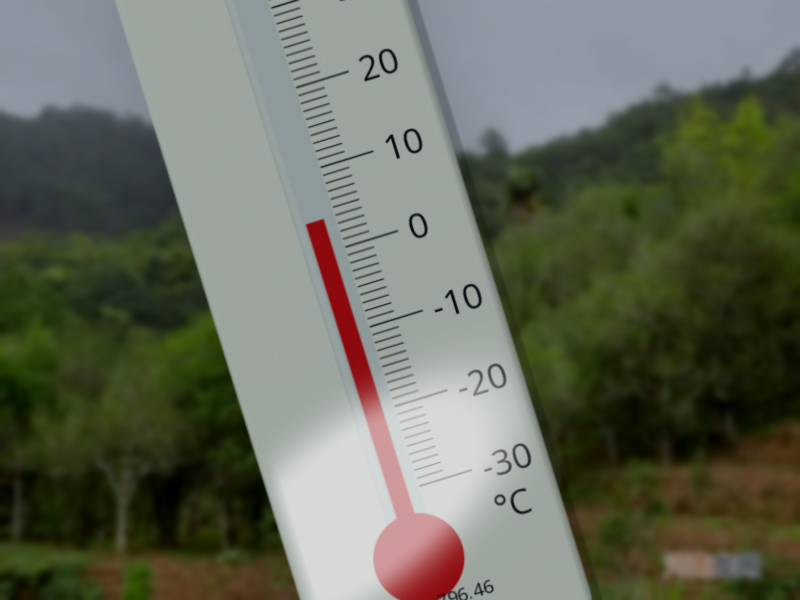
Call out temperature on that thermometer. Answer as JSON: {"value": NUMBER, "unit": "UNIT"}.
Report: {"value": 4, "unit": "°C"}
